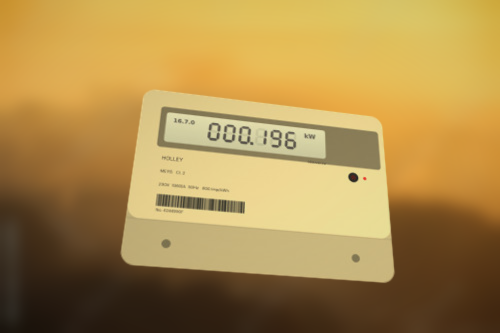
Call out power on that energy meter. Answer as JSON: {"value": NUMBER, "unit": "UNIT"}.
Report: {"value": 0.196, "unit": "kW"}
